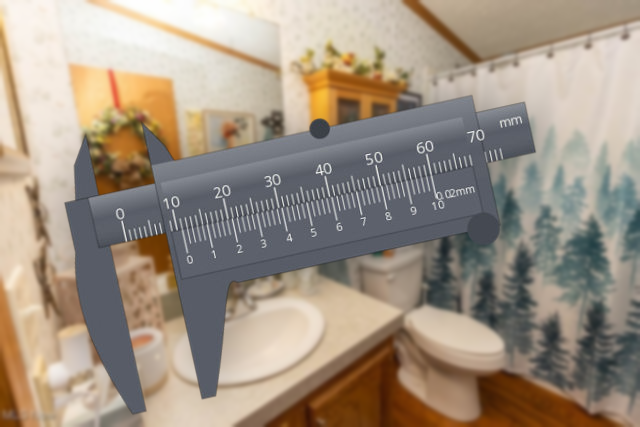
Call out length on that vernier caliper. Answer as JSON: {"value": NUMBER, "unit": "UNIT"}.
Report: {"value": 11.0, "unit": "mm"}
